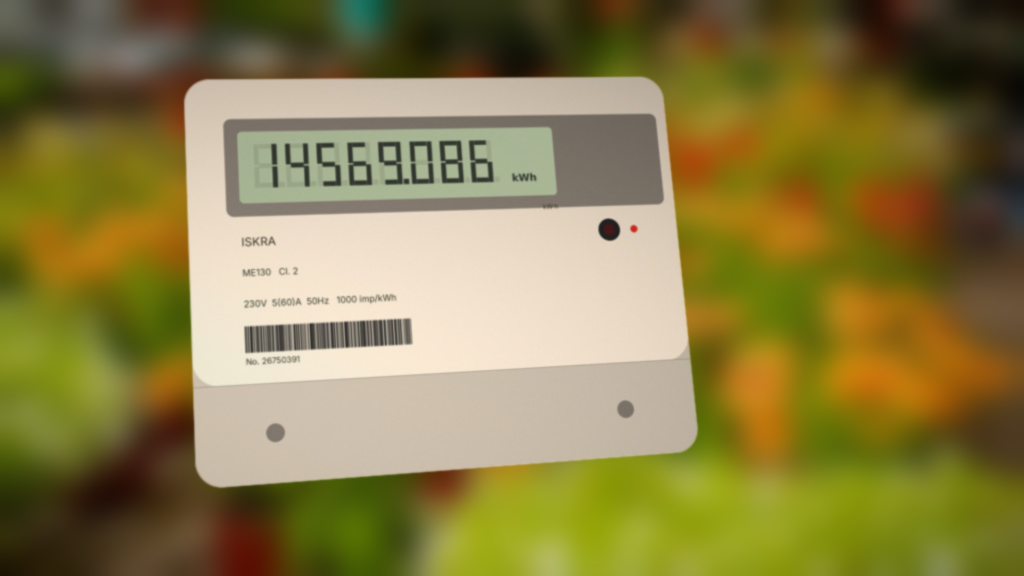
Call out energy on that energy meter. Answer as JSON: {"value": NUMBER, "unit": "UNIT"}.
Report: {"value": 14569.086, "unit": "kWh"}
